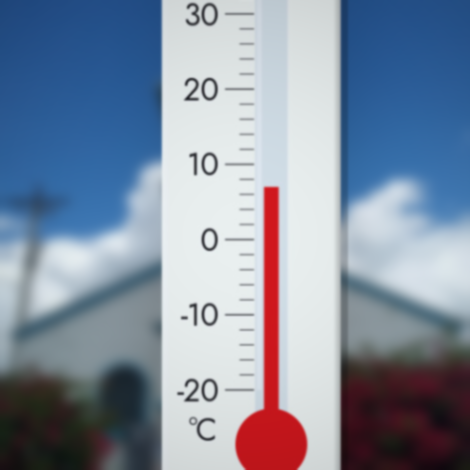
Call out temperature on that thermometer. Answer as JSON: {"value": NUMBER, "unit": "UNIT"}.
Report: {"value": 7, "unit": "°C"}
